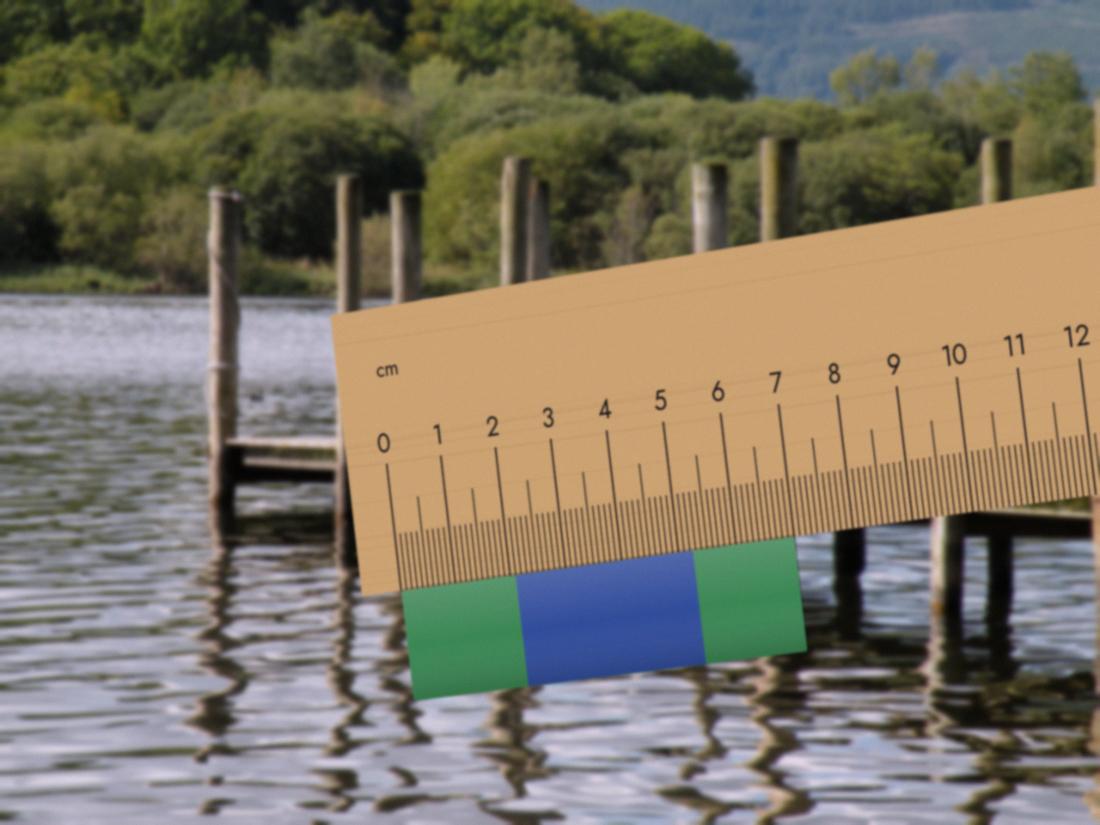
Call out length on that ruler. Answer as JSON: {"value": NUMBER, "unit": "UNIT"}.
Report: {"value": 7, "unit": "cm"}
